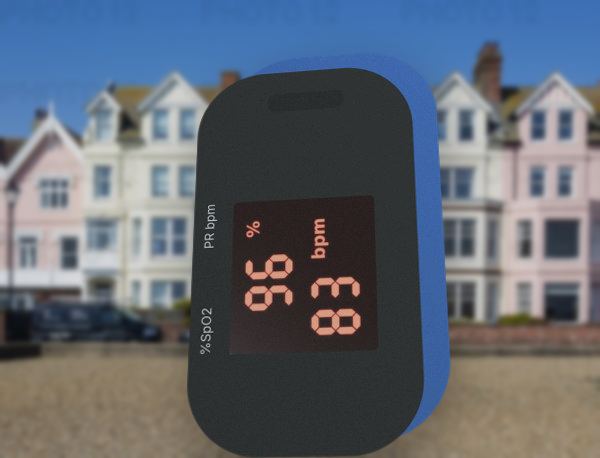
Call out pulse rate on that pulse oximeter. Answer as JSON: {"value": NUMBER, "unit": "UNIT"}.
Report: {"value": 83, "unit": "bpm"}
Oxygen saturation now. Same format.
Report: {"value": 96, "unit": "%"}
